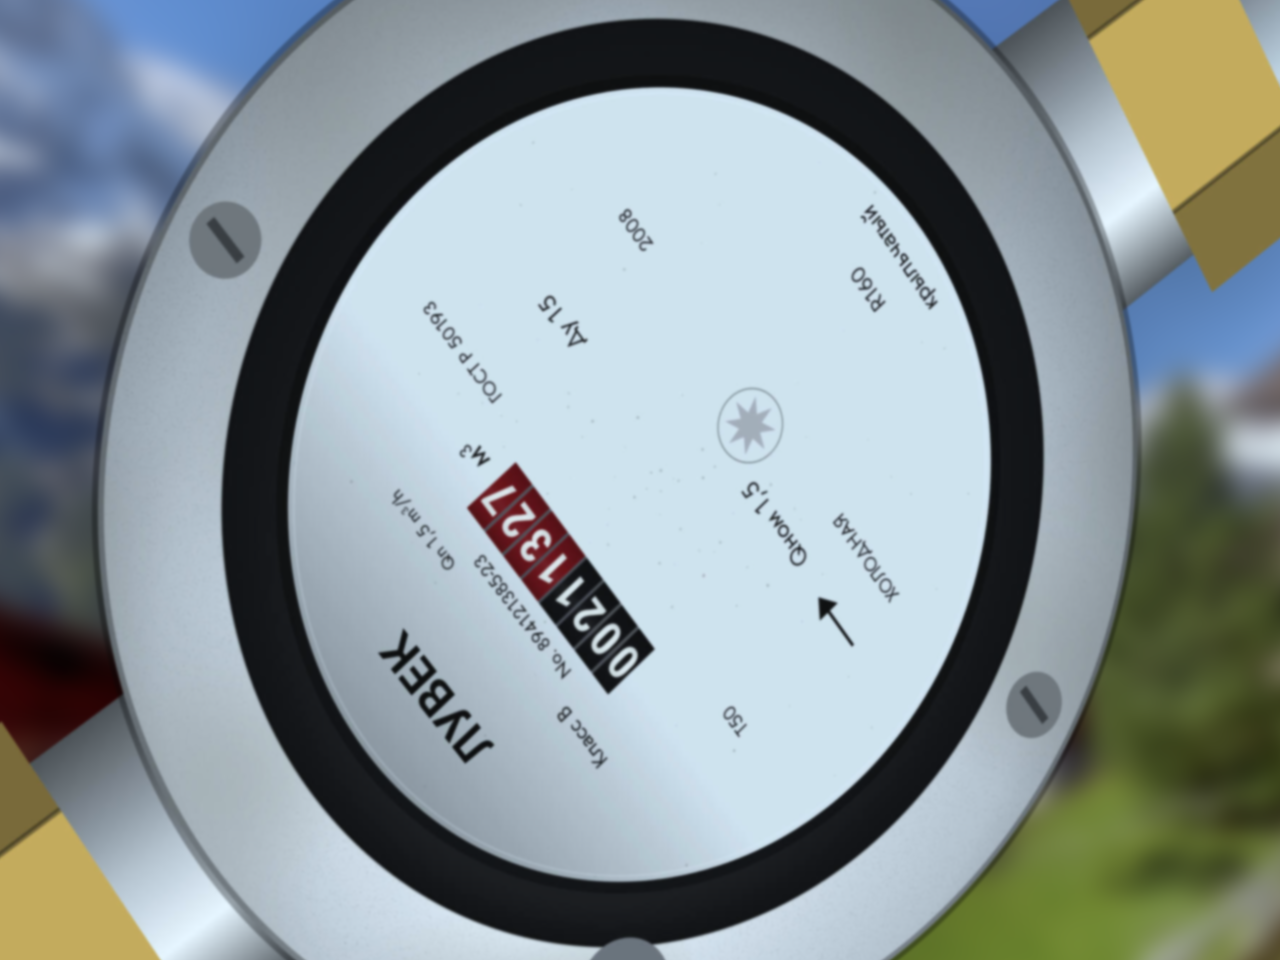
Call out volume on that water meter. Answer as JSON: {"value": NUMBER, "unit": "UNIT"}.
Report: {"value": 21.1327, "unit": "m³"}
